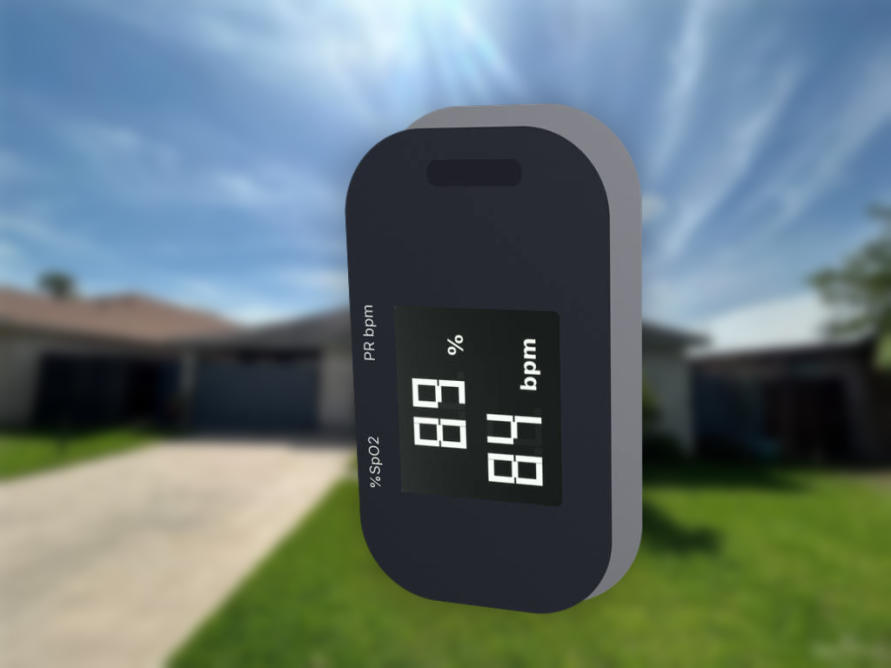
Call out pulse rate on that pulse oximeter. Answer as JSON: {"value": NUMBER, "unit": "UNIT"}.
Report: {"value": 84, "unit": "bpm"}
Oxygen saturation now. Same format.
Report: {"value": 89, "unit": "%"}
